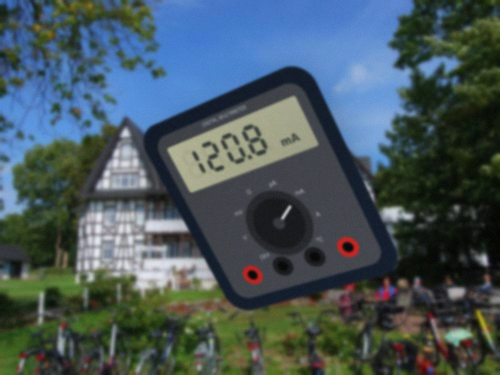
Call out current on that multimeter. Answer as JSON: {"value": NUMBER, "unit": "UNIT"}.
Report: {"value": 120.8, "unit": "mA"}
